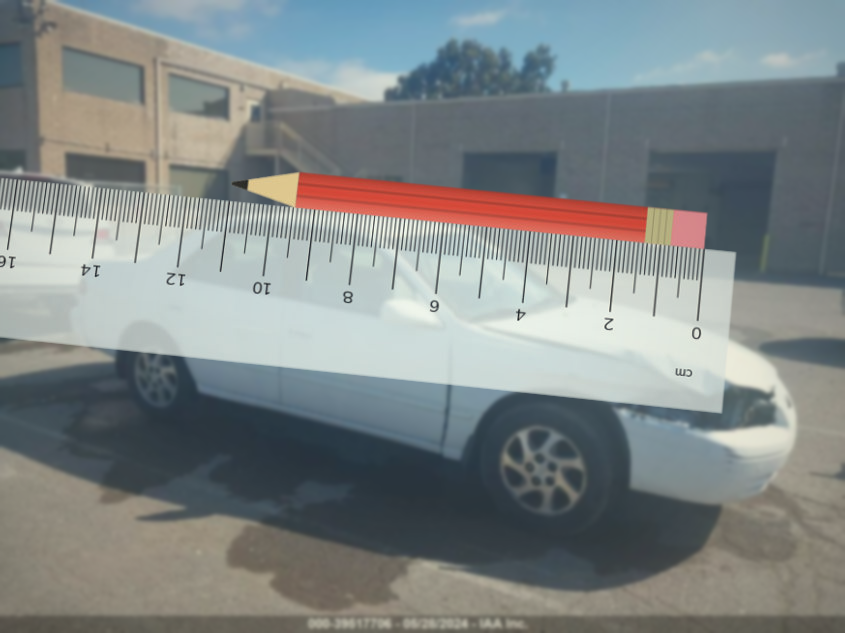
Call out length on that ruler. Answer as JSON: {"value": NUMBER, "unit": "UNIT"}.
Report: {"value": 11, "unit": "cm"}
